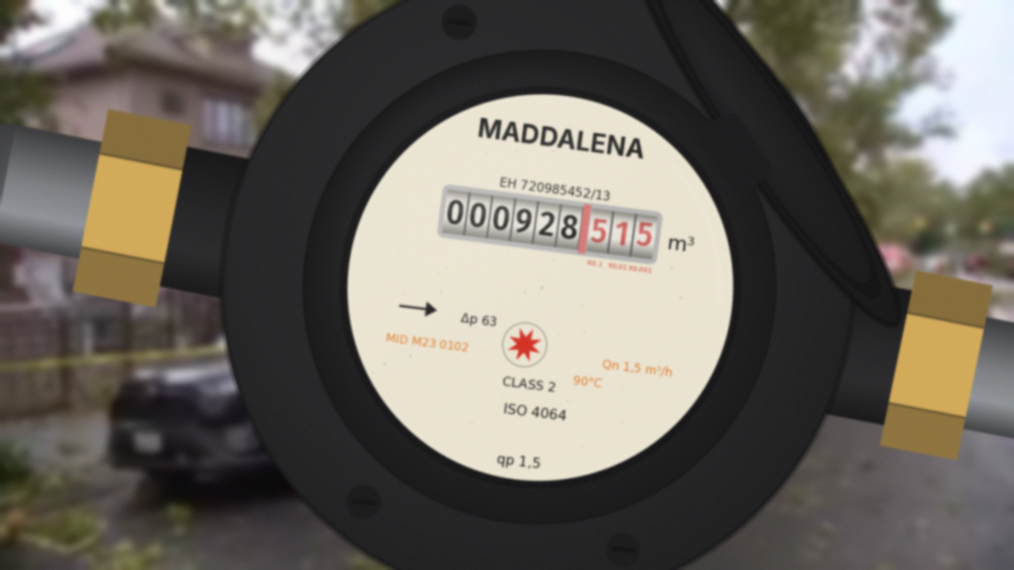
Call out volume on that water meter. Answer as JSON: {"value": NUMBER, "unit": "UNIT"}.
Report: {"value": 928.515, "unit": "m³"}
